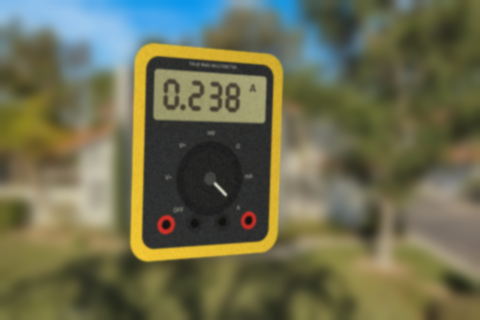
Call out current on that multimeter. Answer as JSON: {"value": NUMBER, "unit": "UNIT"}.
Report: {"value": 0.238, "unit": "A"}
